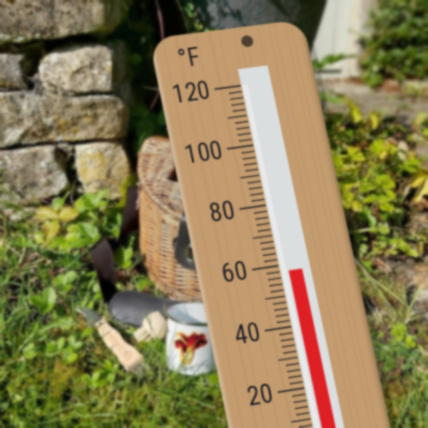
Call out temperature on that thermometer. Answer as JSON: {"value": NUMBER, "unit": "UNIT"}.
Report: {"value": 58, "unit": "°F"}
